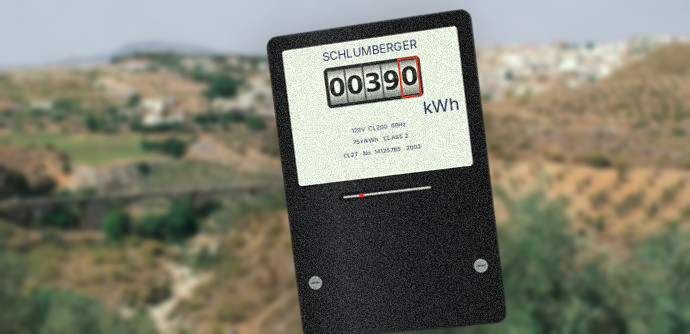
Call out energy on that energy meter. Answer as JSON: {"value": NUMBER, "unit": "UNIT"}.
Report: {"value": 39.0, "unit": "kWh"}
